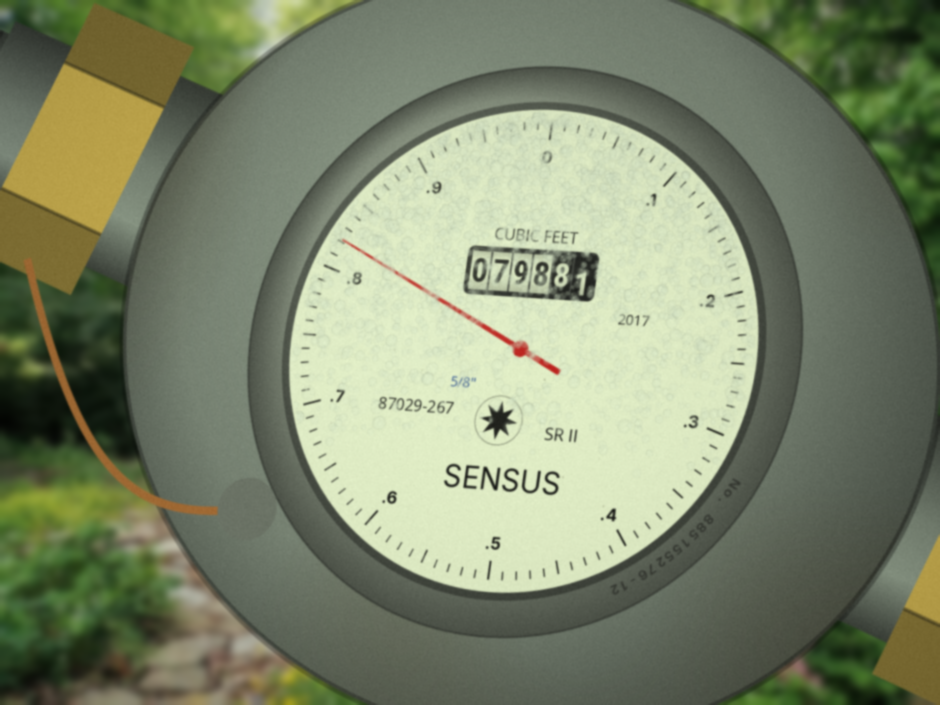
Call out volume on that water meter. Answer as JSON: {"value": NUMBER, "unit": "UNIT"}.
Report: {"value": 79880.82, "unit": "ft³"}
